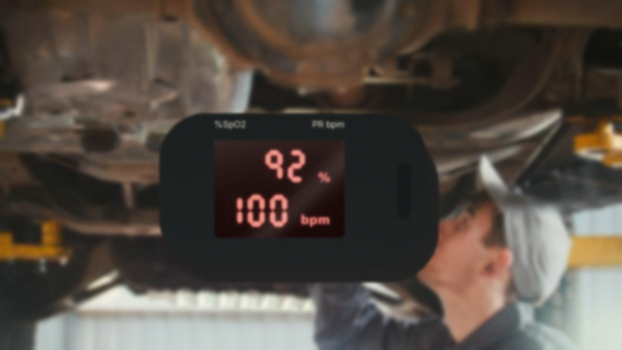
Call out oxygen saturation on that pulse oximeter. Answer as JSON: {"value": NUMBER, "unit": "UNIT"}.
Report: {"value": 92, "unit": "%"}
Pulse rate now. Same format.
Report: {"value": 100, "unit": "bpm"}
